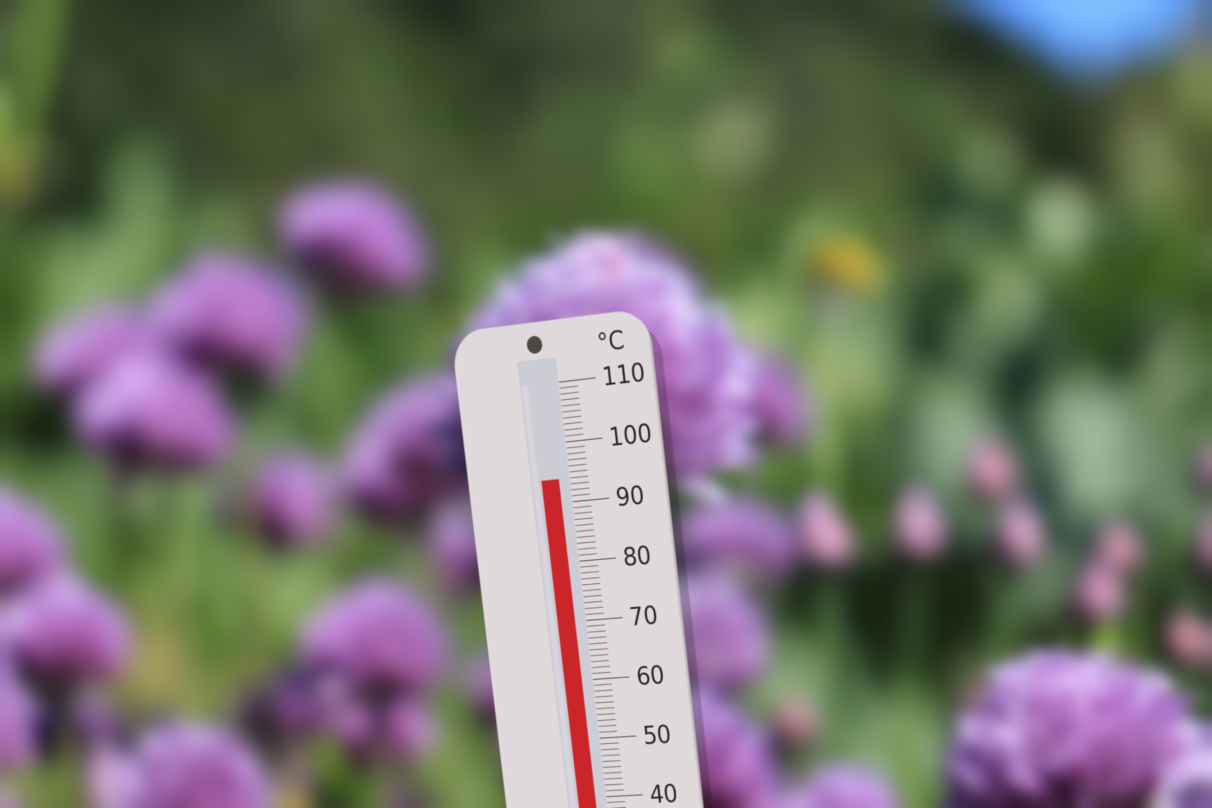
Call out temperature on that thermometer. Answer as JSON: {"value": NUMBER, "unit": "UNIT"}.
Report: {"value": 94, "unit": "°C"}
